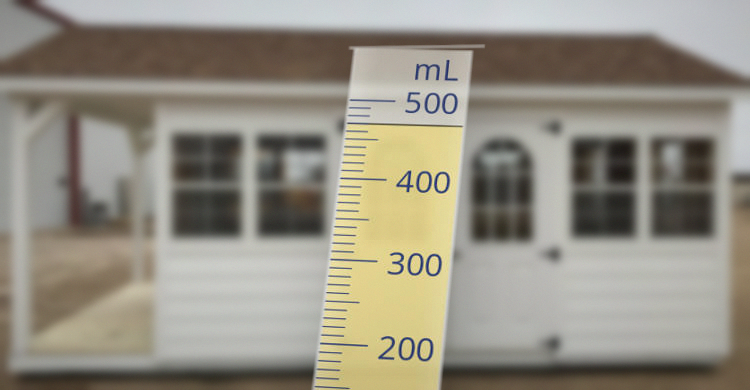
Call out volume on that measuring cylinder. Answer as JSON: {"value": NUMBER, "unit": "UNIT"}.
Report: {"value": 470, "unit": "mL"}
